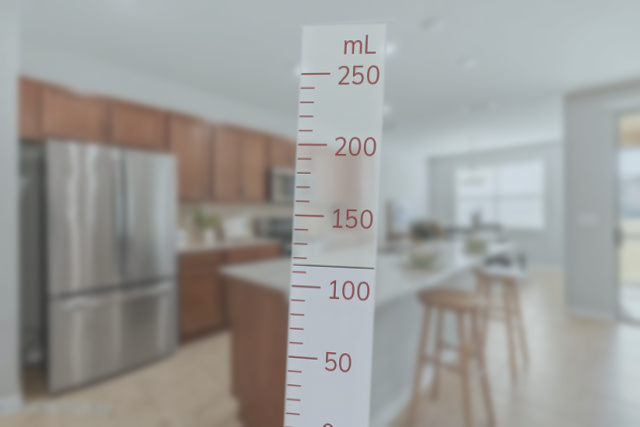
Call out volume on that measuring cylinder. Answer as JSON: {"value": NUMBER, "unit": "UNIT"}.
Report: {"value": 115, "unit": "mL"}
